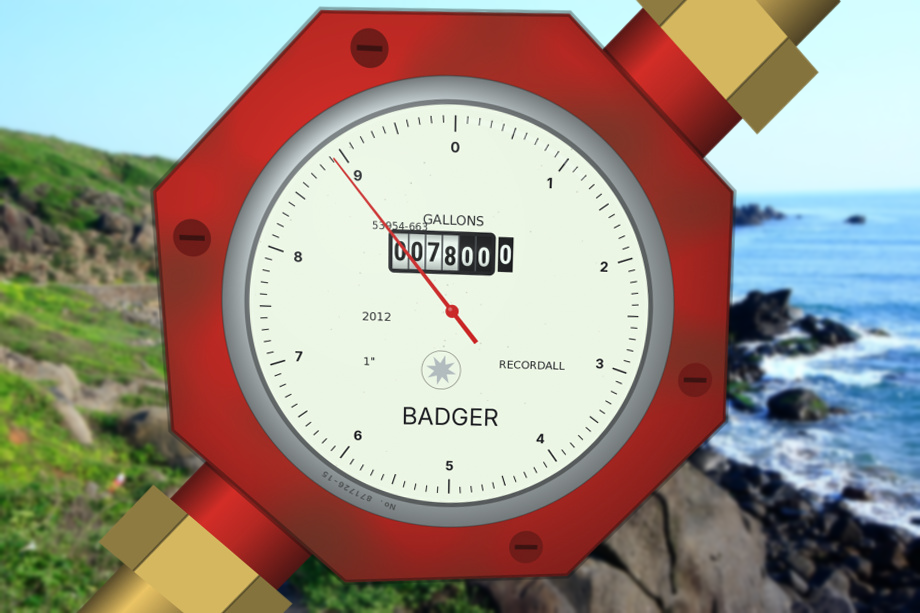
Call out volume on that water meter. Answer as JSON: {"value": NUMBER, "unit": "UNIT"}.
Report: {"value": 77998.9, "unit": "gal"}
